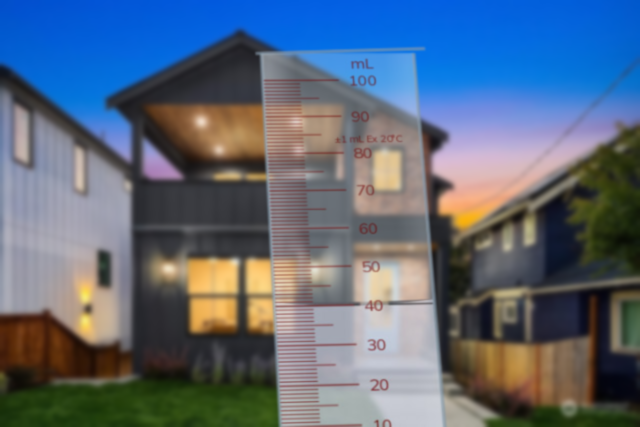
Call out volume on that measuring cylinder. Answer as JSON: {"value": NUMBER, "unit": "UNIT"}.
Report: {"value": 40, "unit": "mL"}
